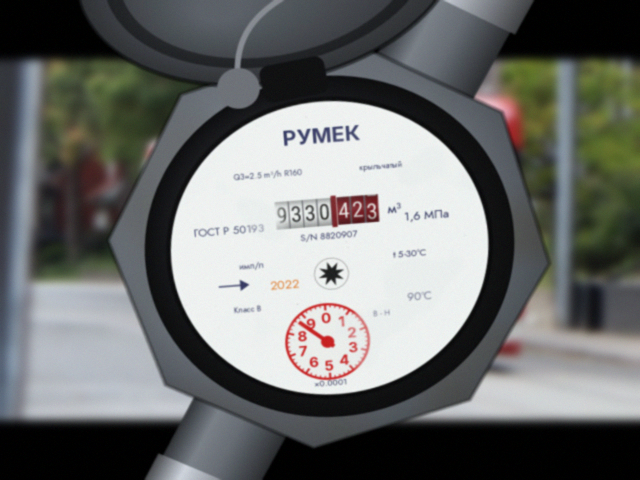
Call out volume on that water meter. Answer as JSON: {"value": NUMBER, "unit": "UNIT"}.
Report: {"value": 9330.4228, "unit": "m³"}
